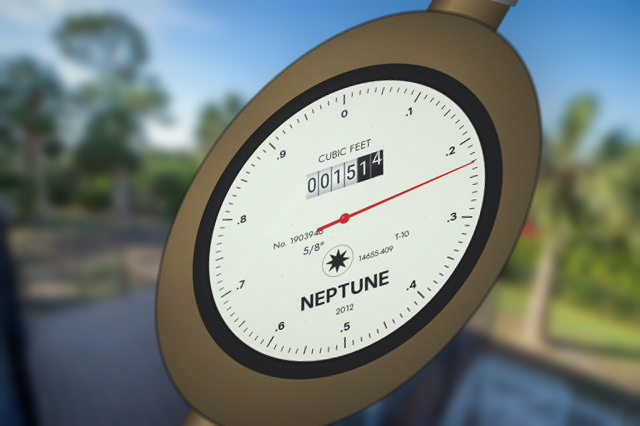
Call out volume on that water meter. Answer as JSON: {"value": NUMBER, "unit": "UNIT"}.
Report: {"value": 1514.23, "unit": "ft³"}
